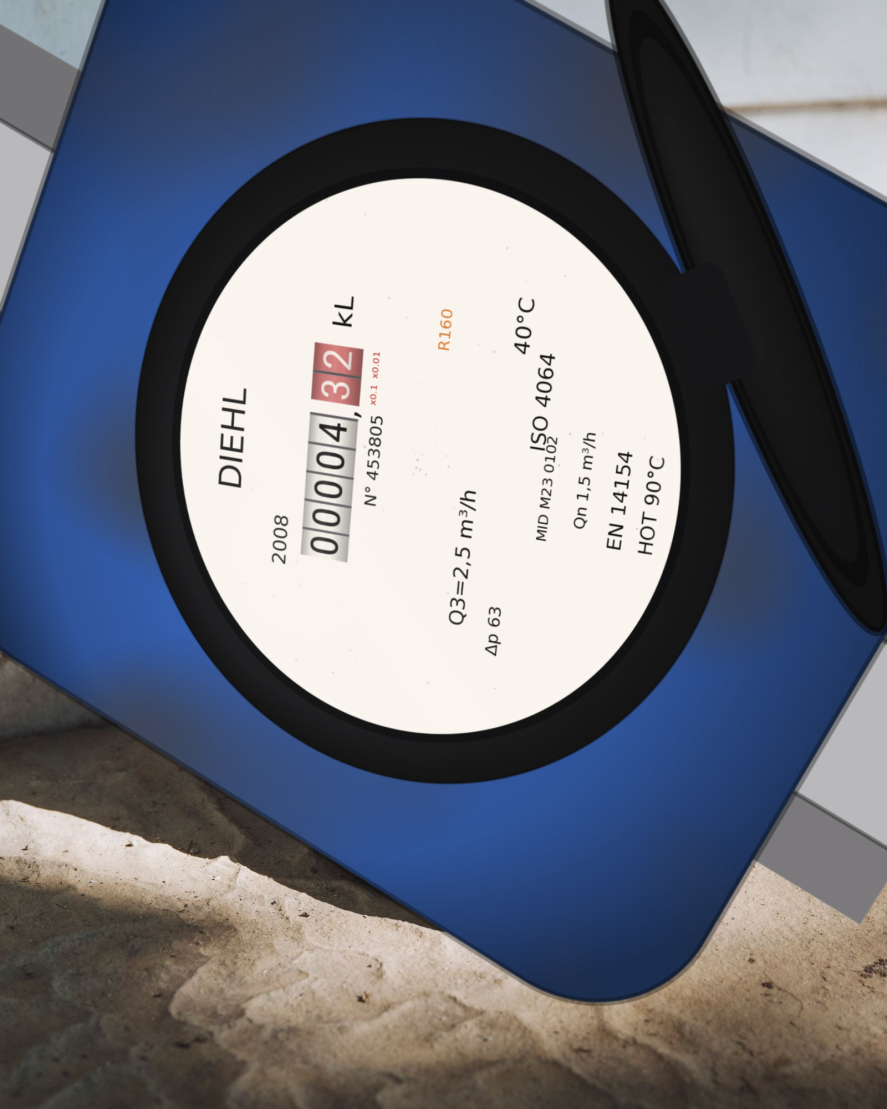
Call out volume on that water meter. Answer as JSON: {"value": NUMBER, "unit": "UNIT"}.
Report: {"value": 4.32, "unit": "kL"}
